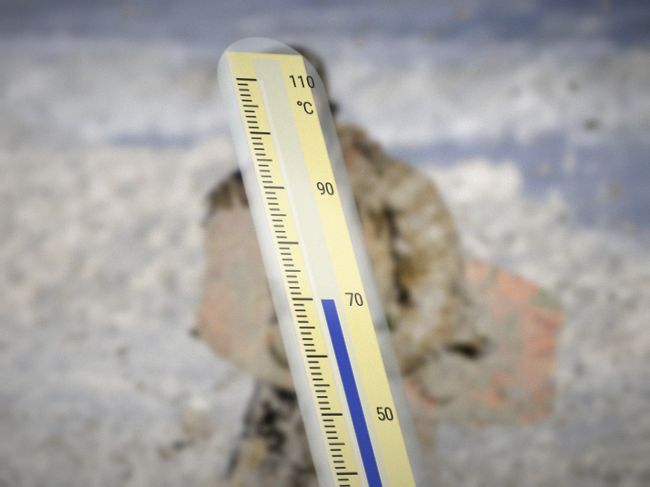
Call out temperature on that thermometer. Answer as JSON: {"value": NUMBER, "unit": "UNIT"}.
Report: {"value": 70, "unit": "°C"}
